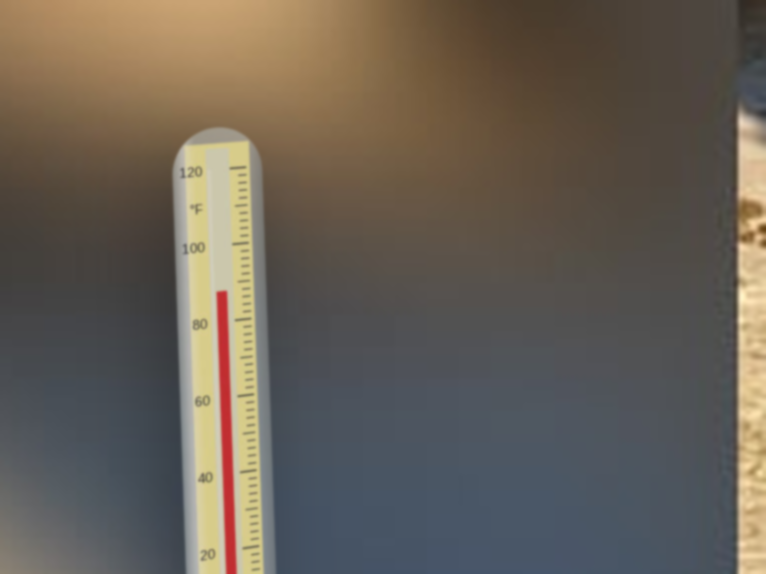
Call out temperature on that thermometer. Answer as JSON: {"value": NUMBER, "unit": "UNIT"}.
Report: {"value": 88, "unit": "°F"}
